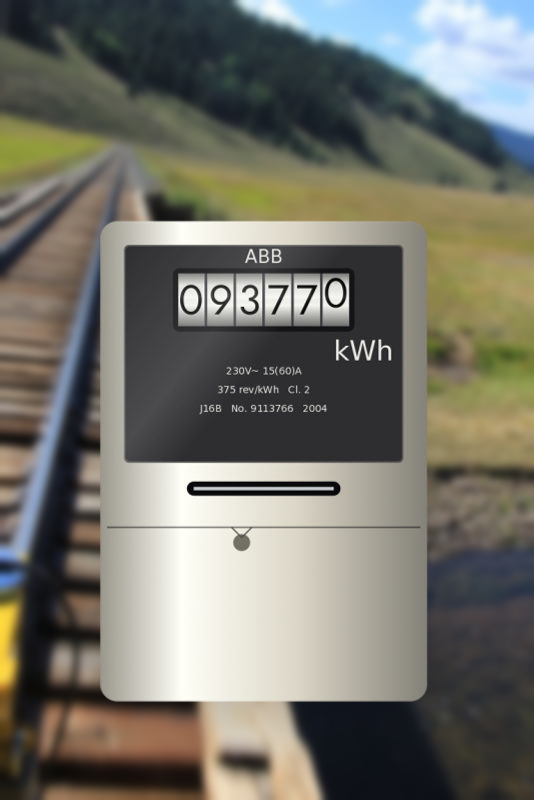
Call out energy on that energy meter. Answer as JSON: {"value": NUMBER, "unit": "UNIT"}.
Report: {"value": 93770, "unit": "kWh"}
